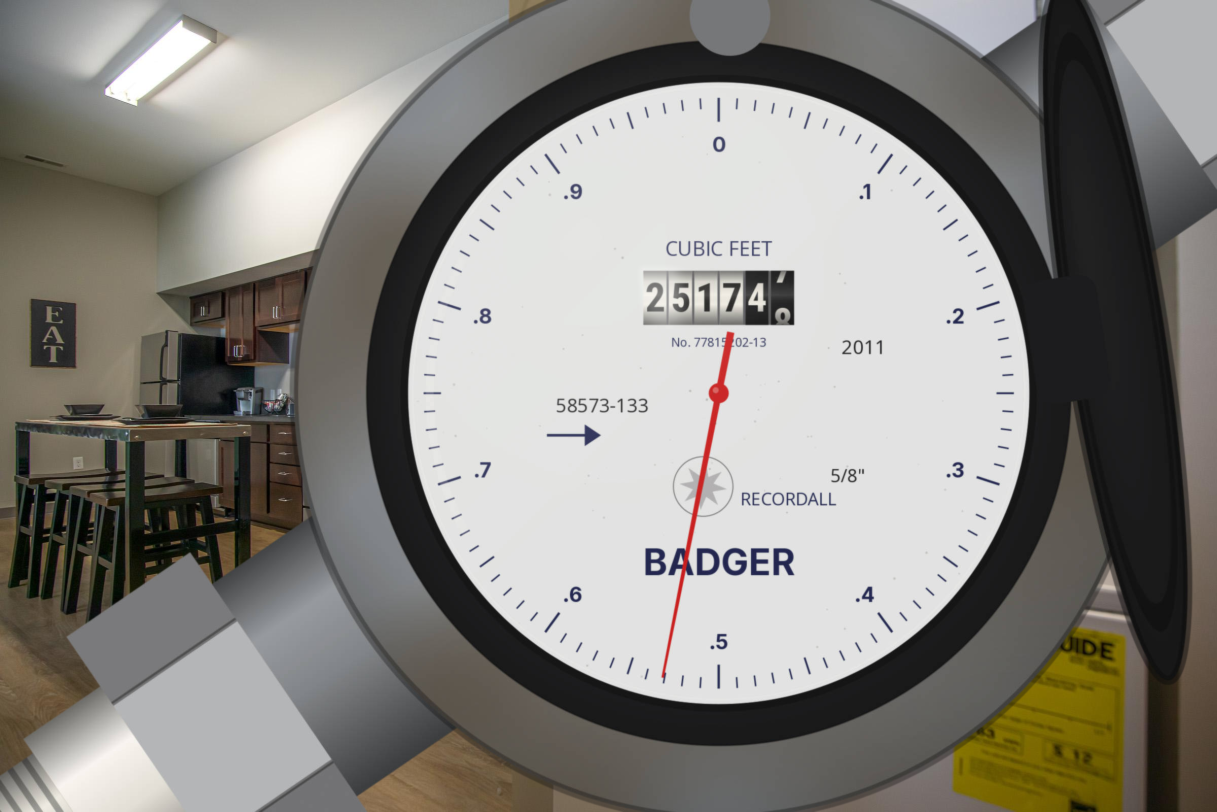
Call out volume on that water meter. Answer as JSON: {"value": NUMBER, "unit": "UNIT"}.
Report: {"value": 251747.53, "unit": "ft³"}
